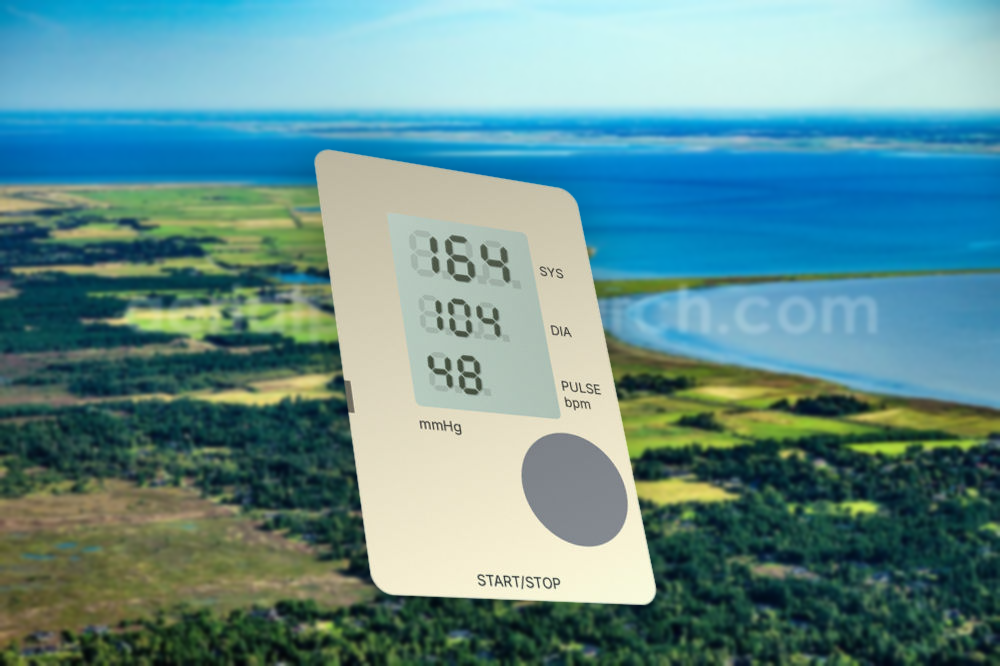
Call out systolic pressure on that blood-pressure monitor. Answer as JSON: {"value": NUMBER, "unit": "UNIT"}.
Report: {"value": 164, "unit": "mmHg"}
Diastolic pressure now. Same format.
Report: {"value": 104, "unit": "mmHg"}
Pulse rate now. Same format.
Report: {"value": 48, "unit": "bpm"}
